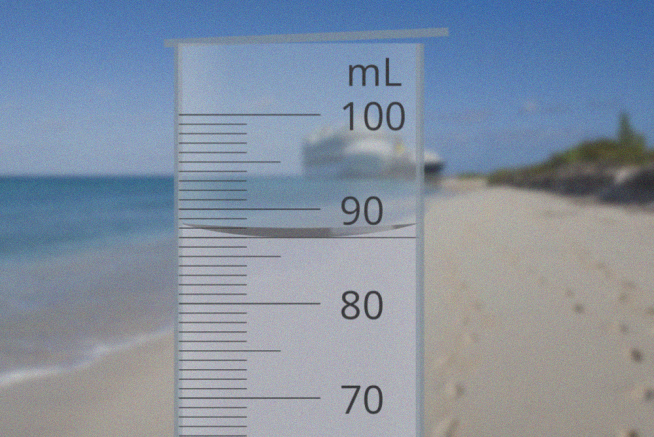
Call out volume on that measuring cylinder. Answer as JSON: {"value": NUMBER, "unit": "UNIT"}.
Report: {"value": 87, "unit": "mL"}
